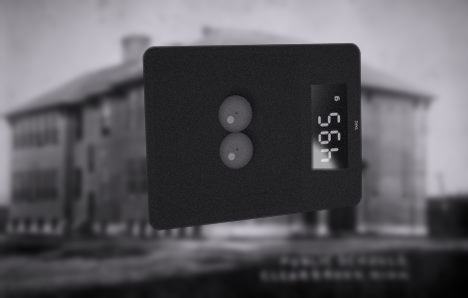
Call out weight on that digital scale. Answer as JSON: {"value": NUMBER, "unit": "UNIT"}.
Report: {"value": 495, "unit": "g"}
